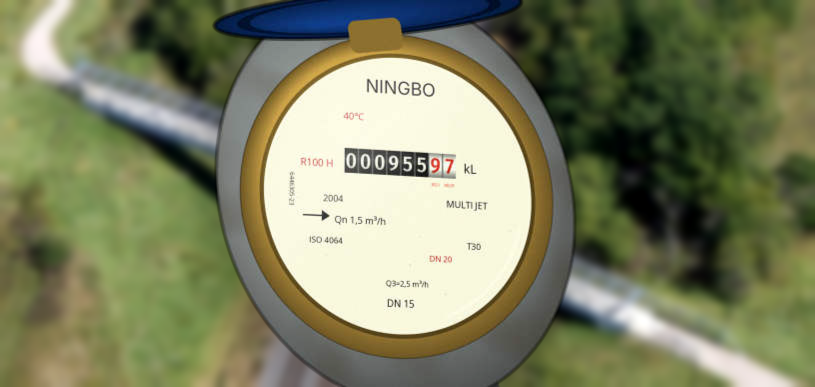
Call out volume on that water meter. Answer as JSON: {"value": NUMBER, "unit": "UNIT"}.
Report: {"value": 955.97, "unit": "kL"}
